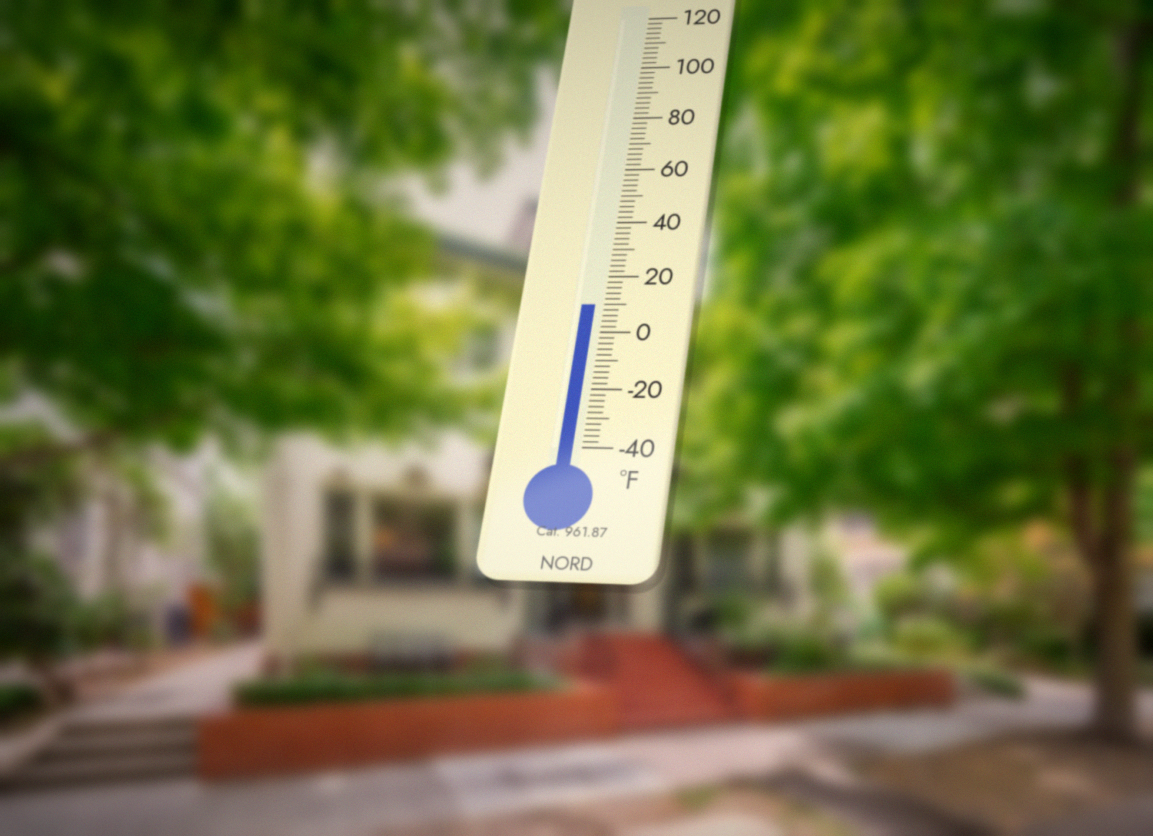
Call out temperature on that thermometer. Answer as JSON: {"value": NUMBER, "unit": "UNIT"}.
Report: {"value": 10, "unit": "°F"}
